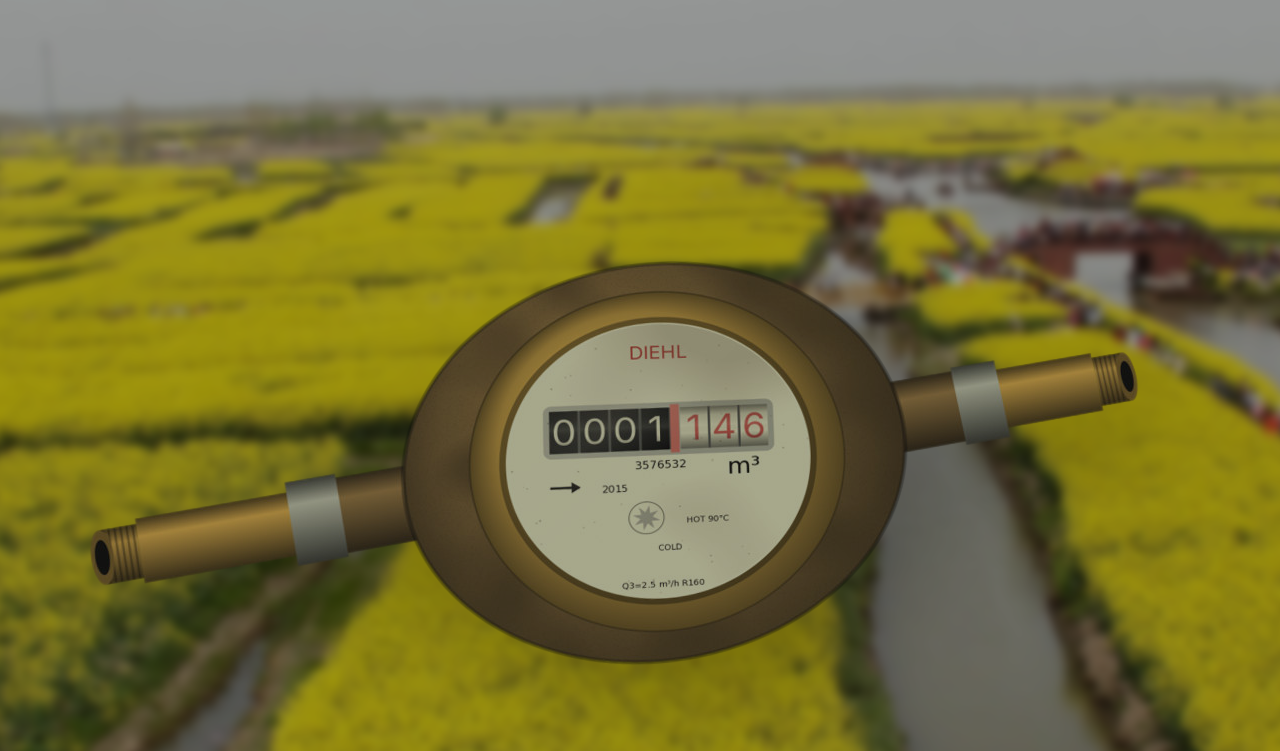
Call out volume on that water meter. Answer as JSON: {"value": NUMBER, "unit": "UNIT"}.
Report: {"value": 1.146, "unit": "m³"}
